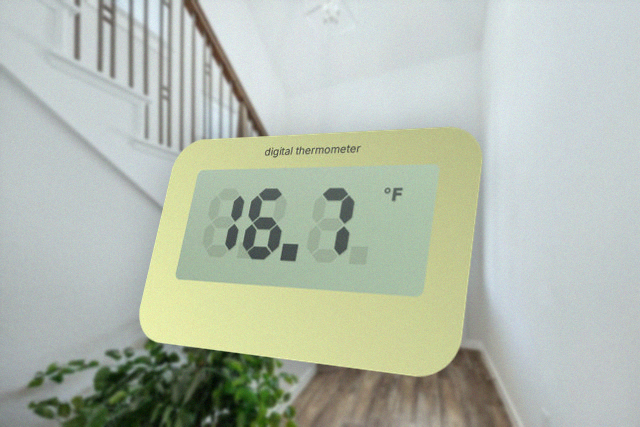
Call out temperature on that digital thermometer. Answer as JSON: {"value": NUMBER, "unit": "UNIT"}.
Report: {"value": 16.7, "unit": "°F"}
